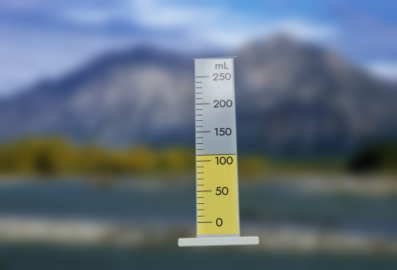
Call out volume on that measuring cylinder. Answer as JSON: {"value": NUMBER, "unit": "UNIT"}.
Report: {"value": 110, "unit": "mL"}
